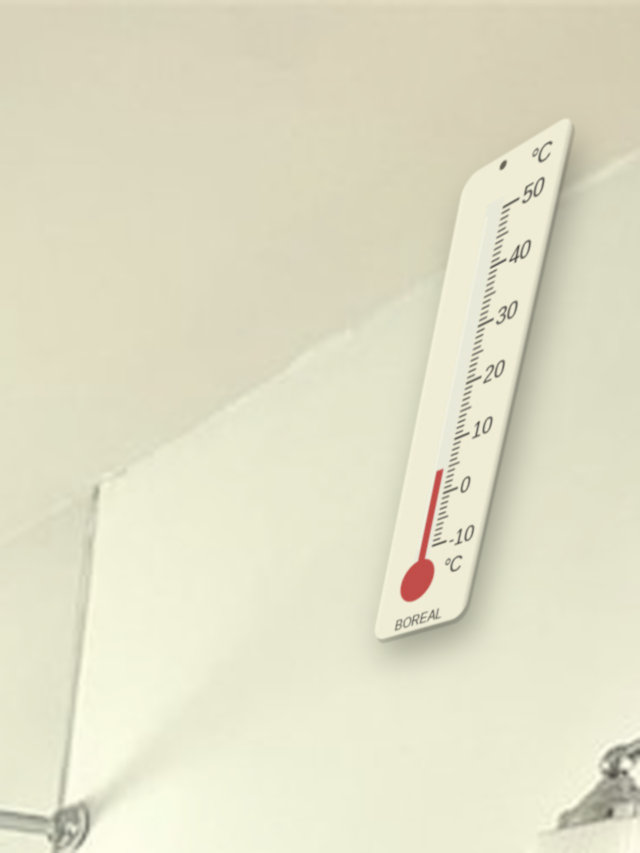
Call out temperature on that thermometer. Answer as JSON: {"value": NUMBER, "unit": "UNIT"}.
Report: {"value": 5, "unit": "°C"}
